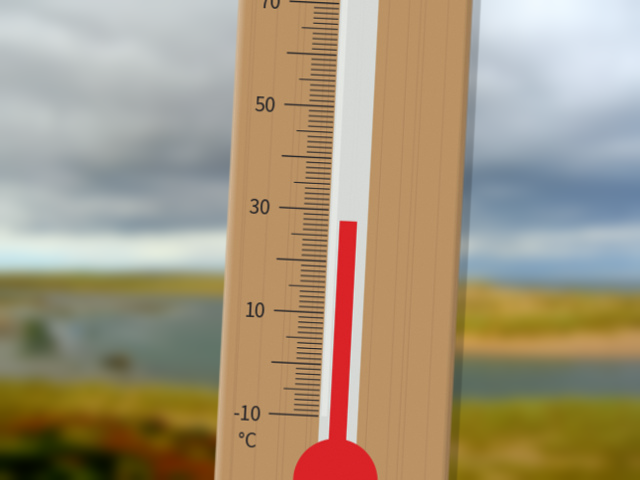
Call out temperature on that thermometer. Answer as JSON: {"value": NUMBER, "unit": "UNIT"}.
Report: {"value": 28, "unit": "°C"}
